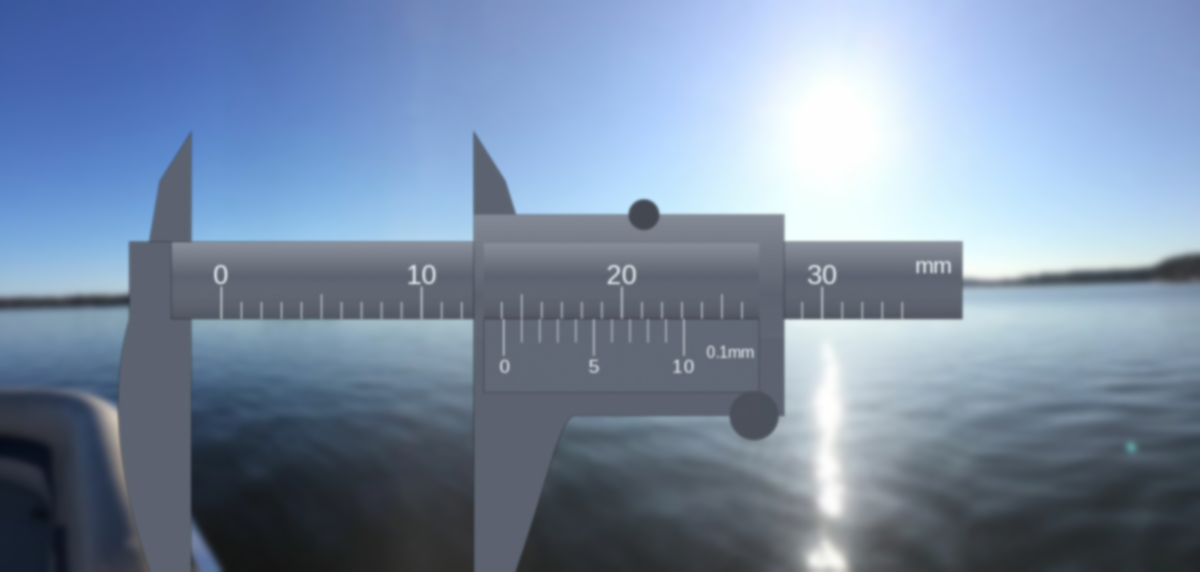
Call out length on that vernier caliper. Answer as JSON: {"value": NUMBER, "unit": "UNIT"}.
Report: {"value": 14.1, "unit": "mm"}
